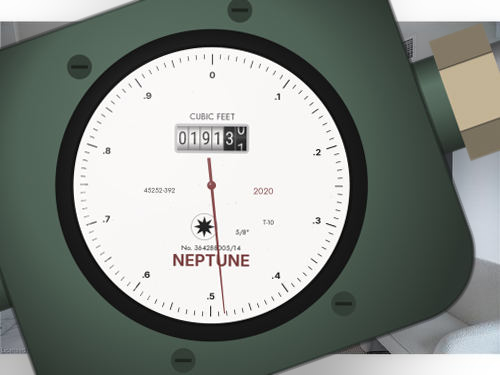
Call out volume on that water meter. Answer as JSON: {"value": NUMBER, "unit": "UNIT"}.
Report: {"value": 19130.48, "unit": "ft³"}
